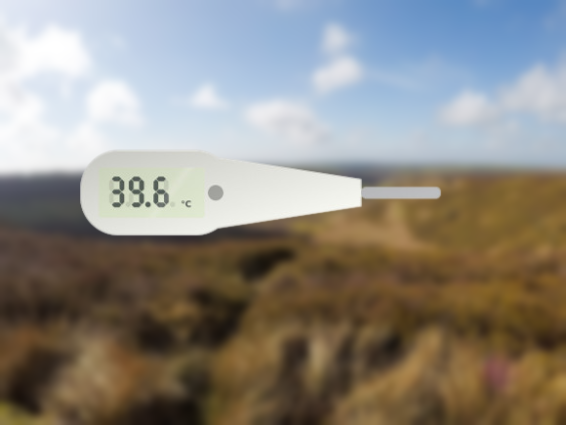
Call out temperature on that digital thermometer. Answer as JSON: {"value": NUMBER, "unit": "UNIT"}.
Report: {"value": 39.6, "unit": "°C"}
